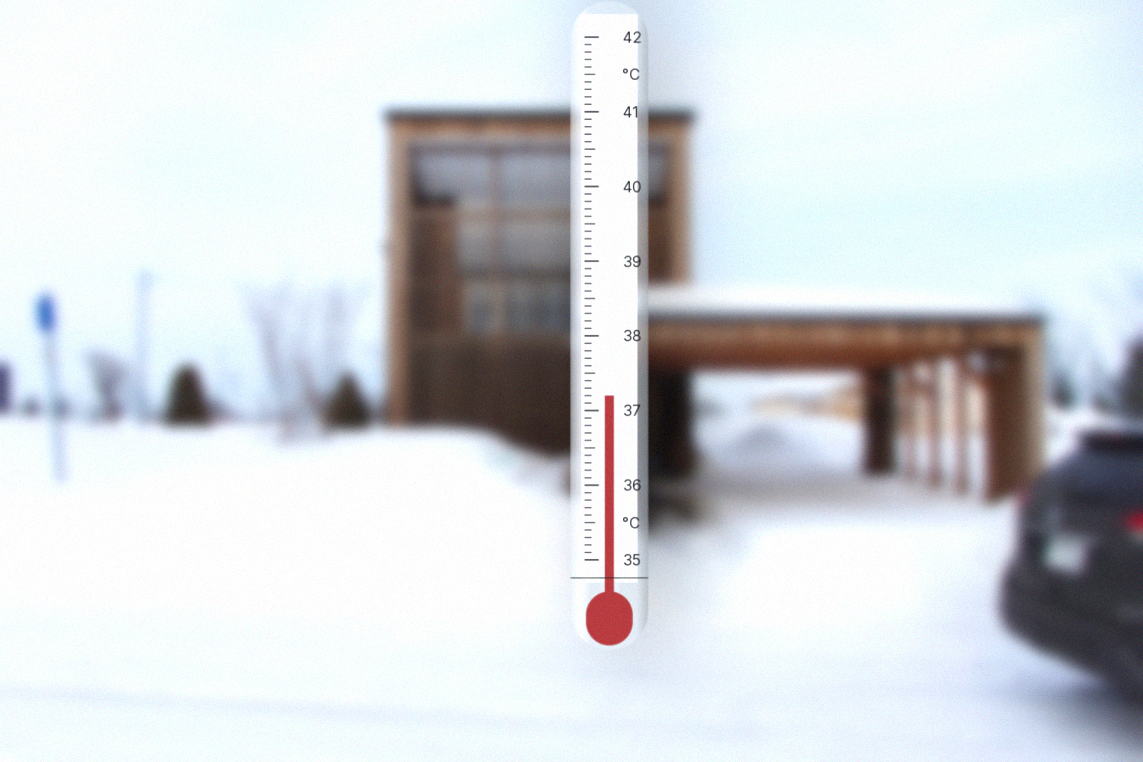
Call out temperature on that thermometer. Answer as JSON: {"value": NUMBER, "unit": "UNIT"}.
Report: {"value": 37.2, "unit": "°C"}
